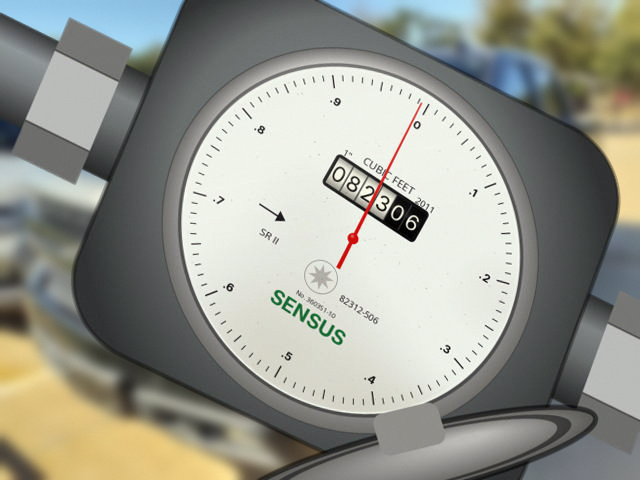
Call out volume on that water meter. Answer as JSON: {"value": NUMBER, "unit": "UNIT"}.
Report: {"value": 82305.99, "unit": "ft³"}
